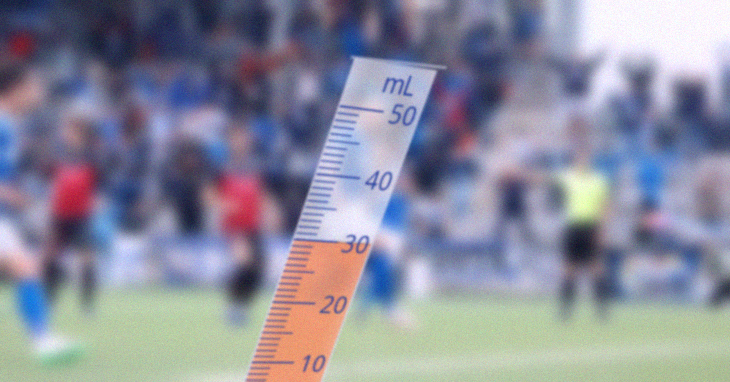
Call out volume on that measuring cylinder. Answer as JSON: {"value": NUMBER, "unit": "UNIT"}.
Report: {"value": 30, "unit": "mL"}
